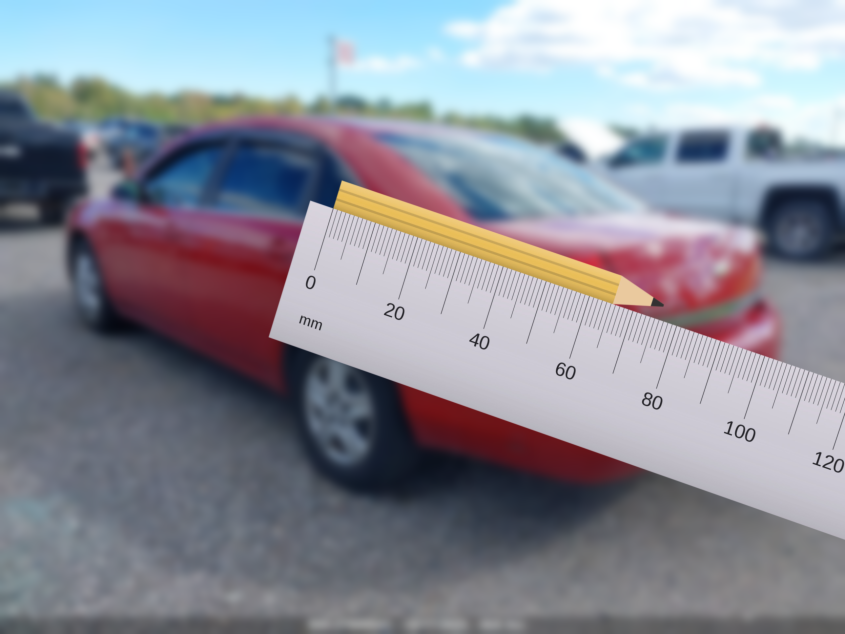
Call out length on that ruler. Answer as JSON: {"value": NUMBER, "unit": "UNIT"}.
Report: {"value": 76, "unit": "mm"}
